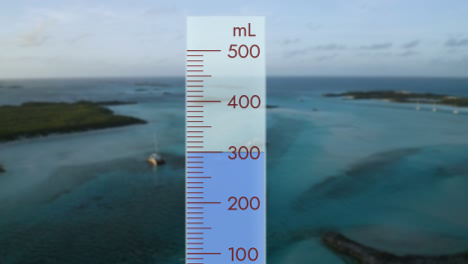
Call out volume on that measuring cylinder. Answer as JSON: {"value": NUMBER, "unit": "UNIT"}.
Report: {"value": 300, "unit": "mL"}
